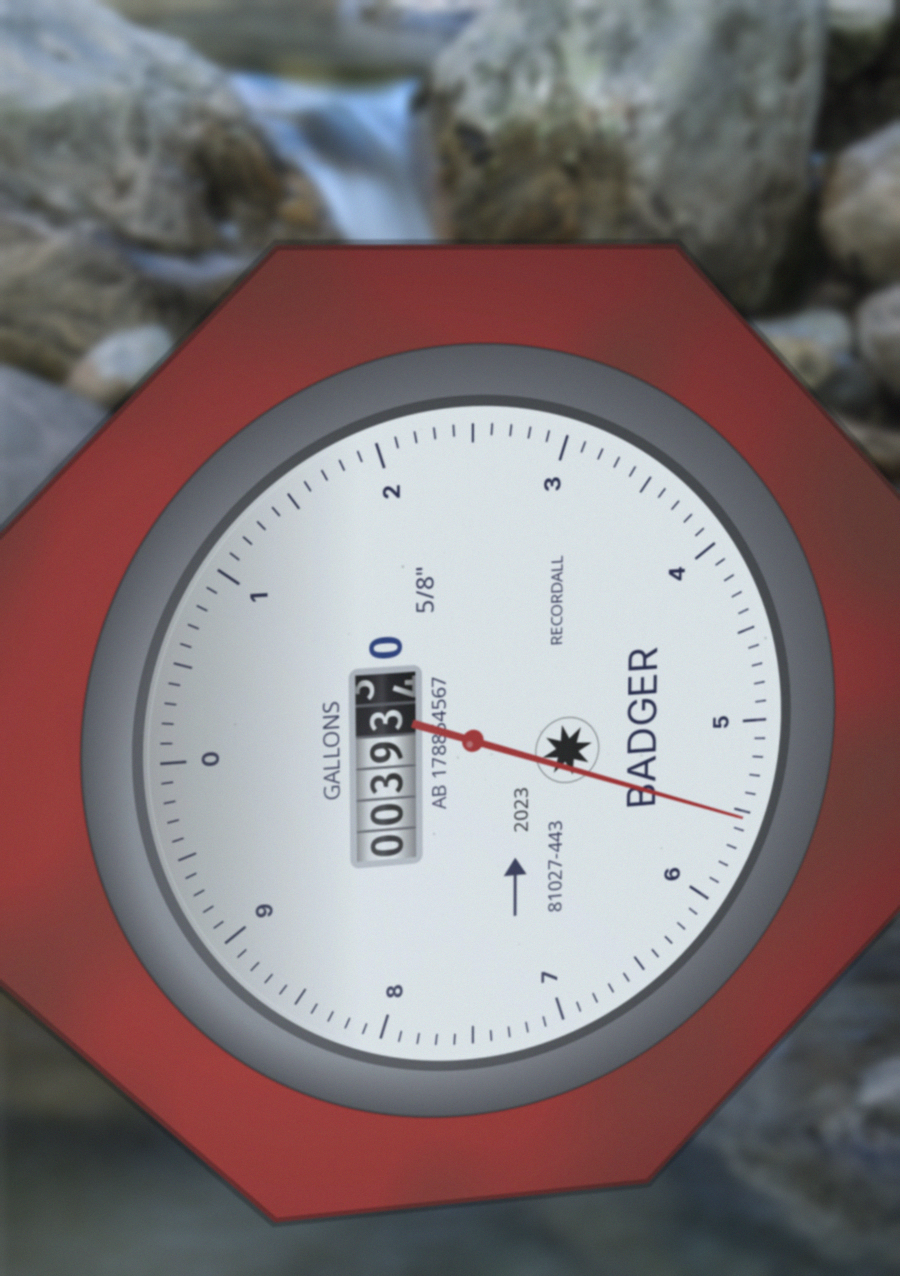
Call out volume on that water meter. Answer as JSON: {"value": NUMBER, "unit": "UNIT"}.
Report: {"value": 39335.5, "unit": "gal"}
